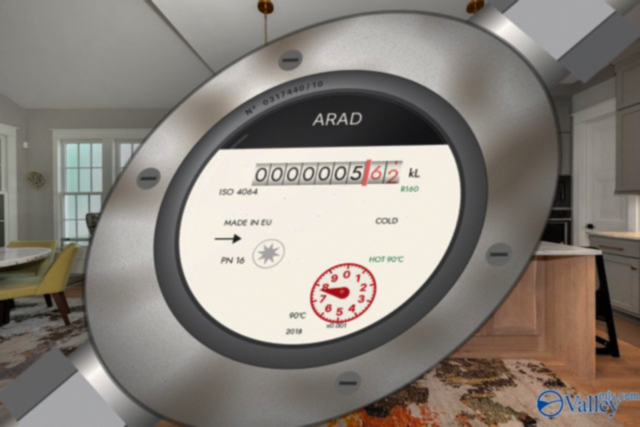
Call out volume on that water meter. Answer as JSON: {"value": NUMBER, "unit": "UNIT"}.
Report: {"value": 5.617, "unit": "kL"}
